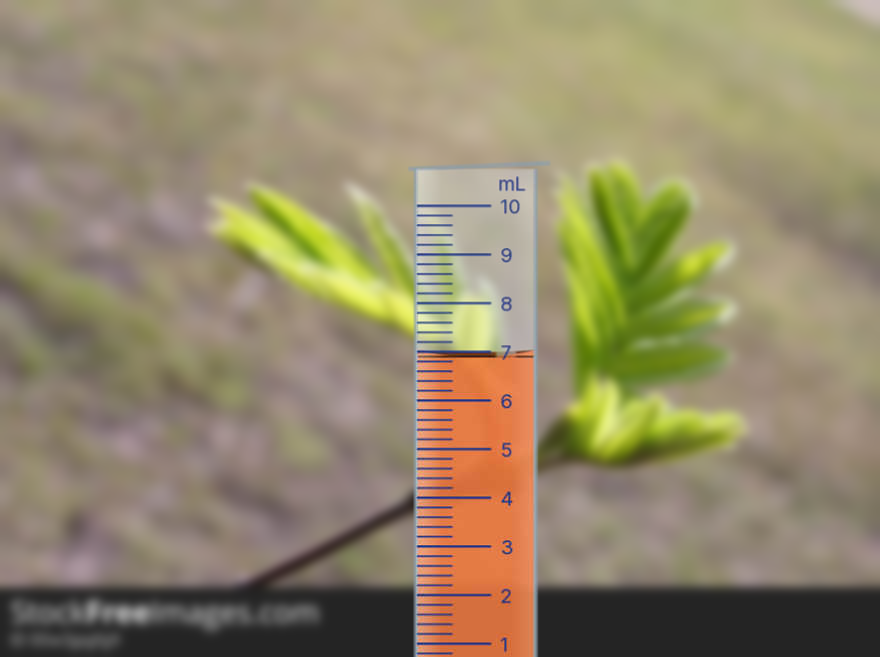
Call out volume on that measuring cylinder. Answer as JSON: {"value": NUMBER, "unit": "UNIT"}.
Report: {"value": 6.9, "unit": "mL"}
